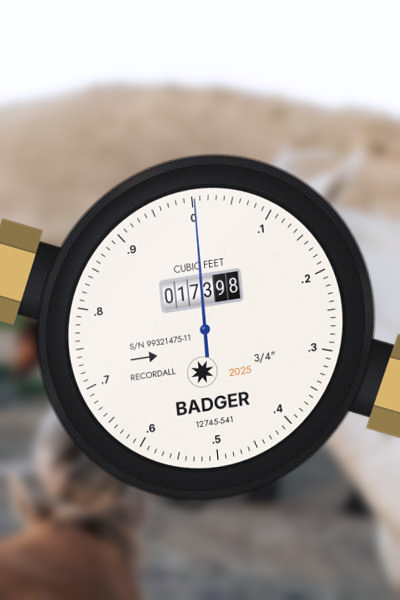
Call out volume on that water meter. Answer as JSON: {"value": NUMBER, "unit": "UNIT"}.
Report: {"value": 17398.00, "unit": "ft³"}
